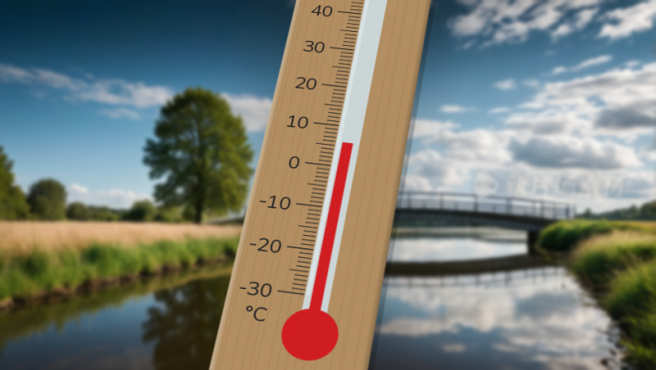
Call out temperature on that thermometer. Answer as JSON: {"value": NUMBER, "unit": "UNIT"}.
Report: {"value": 6, "unit": "°C"}
